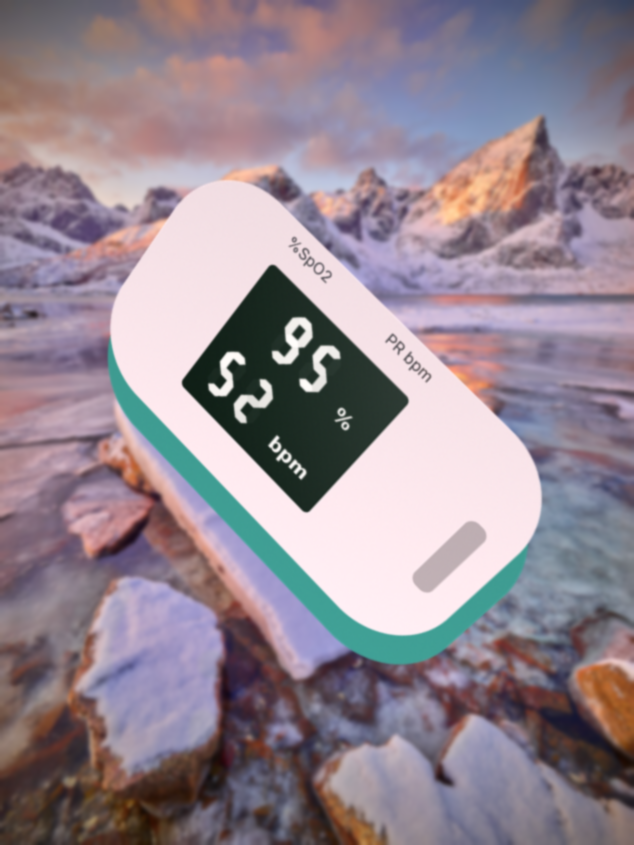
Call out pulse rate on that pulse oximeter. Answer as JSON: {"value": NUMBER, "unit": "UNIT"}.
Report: {"value": 52, "unit": "bpm"}
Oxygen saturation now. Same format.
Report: {"value": 95, "unit": "%"}
